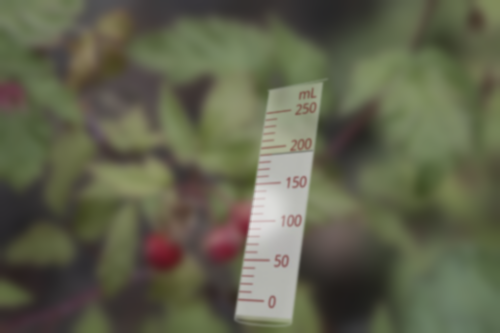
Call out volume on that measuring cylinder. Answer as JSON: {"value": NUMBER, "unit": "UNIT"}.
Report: {"value": 190, "unit": "mL"}
